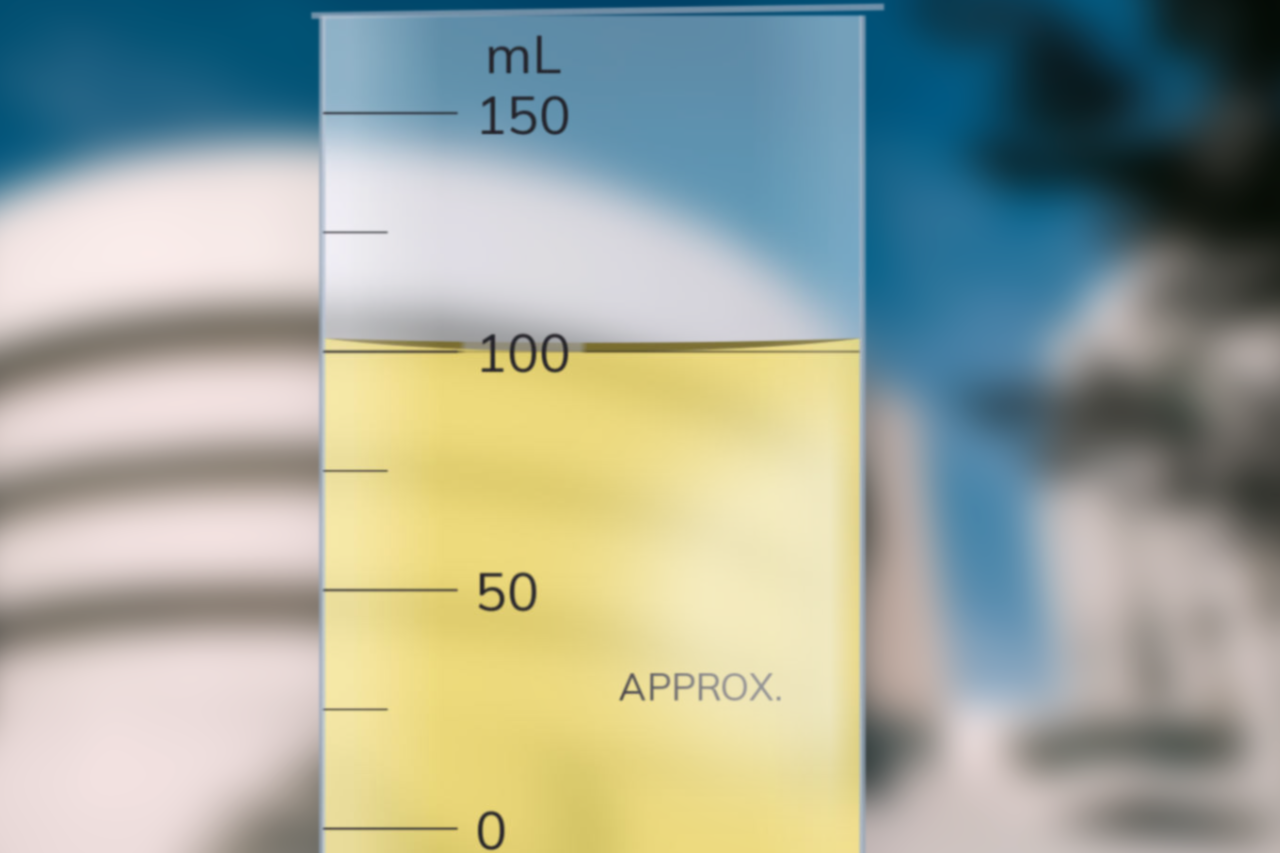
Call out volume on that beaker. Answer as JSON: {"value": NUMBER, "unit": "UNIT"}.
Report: {"value": 100, "unit": "mL"}
